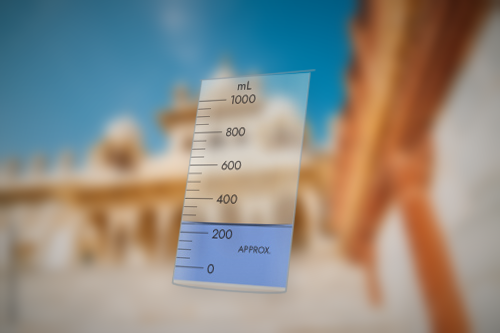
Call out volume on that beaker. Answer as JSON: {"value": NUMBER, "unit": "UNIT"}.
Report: {"value": 250, "unit": "mL"}
